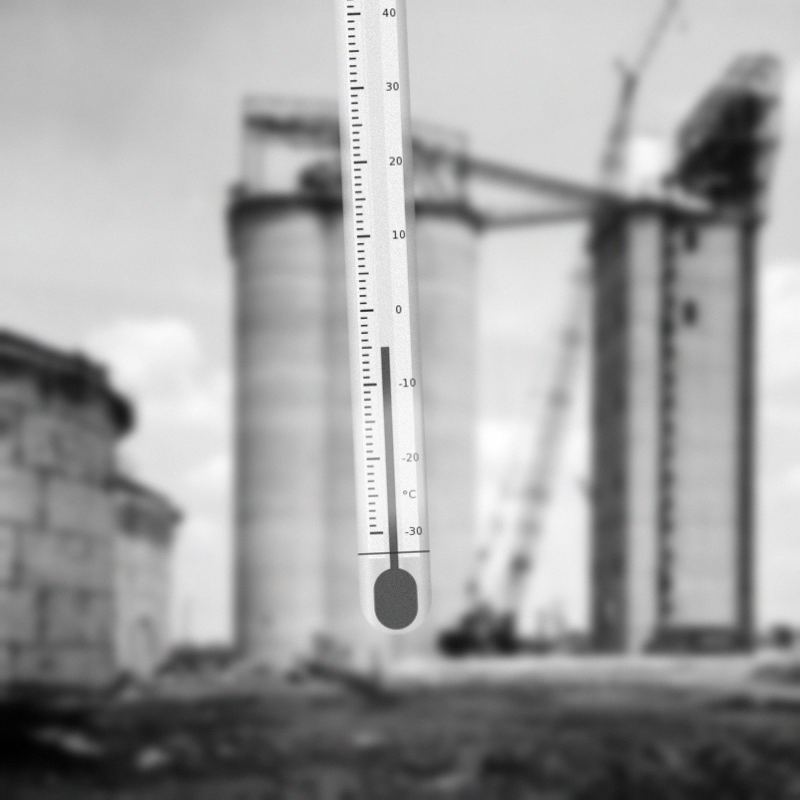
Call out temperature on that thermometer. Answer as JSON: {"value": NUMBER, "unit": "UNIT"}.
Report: {"value": -5, "unit": "°C"}
